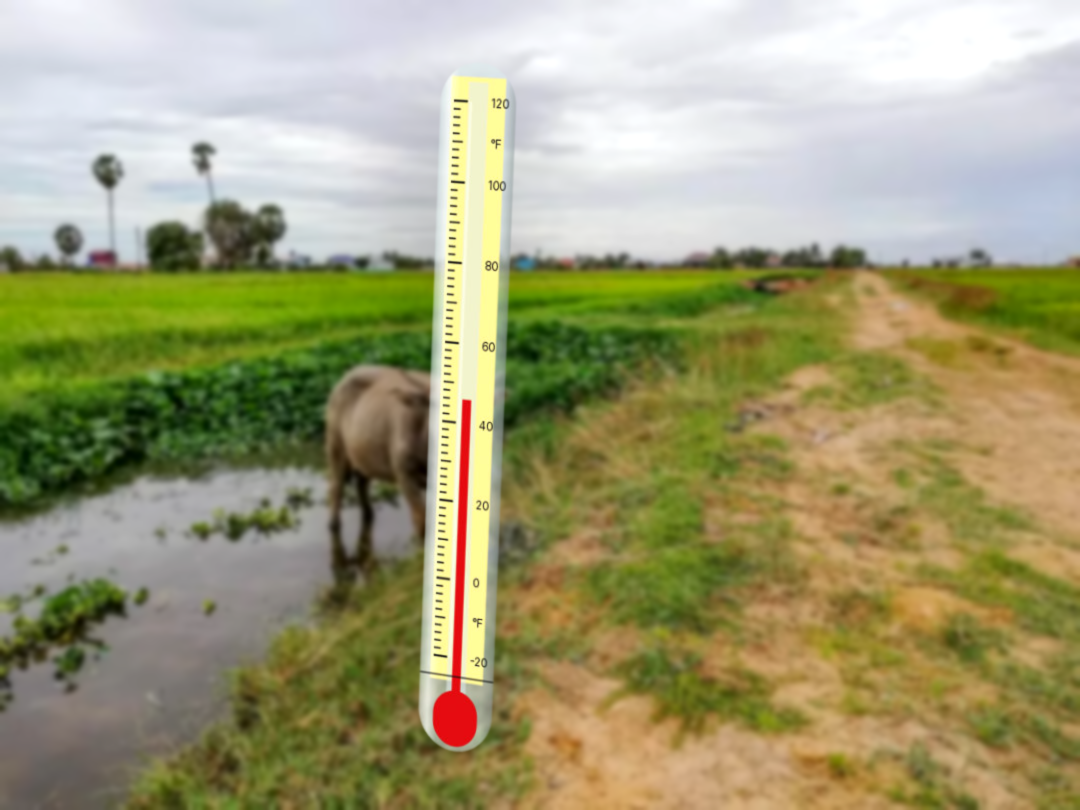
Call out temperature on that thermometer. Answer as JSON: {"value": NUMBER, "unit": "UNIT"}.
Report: {"value": 46, "unit": "°F"}
